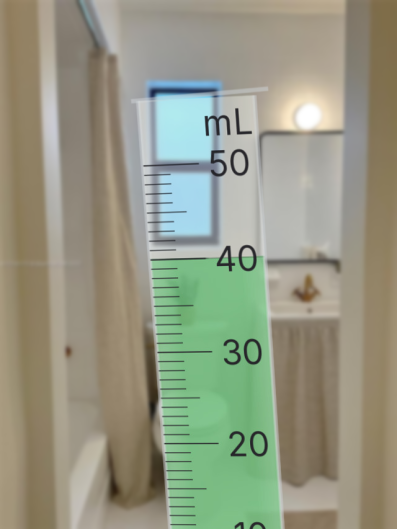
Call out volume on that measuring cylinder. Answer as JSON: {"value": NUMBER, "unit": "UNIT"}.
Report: {"value": 40, "unit": "mL"}
